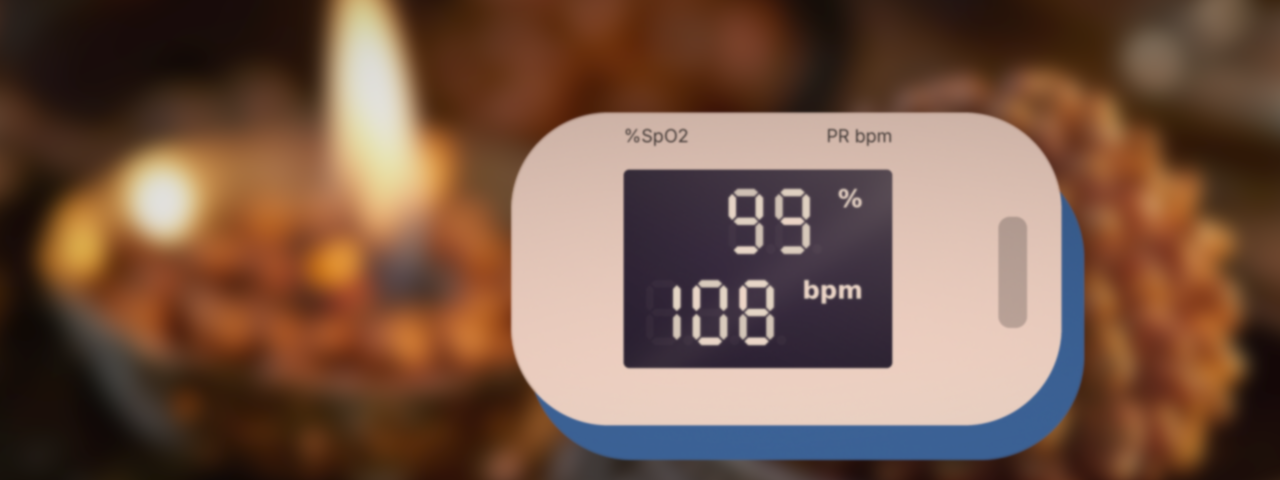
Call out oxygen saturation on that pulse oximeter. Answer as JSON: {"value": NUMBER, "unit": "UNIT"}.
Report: {"value": 99, "unit": "%"}
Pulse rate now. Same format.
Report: {"value": 108, "unit": "bpm"}
